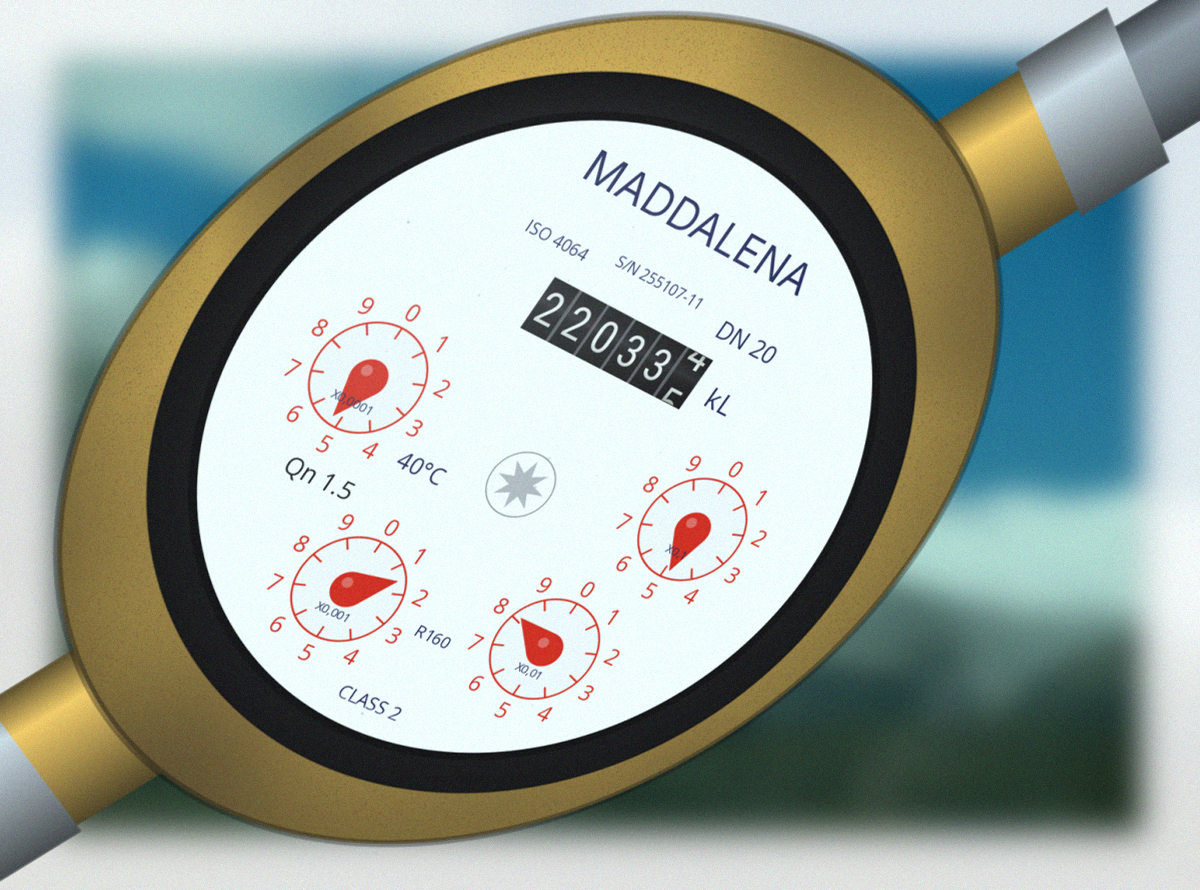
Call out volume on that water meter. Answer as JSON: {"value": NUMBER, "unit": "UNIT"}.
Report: {"value": 220334.4815, "unit": "kL"}
